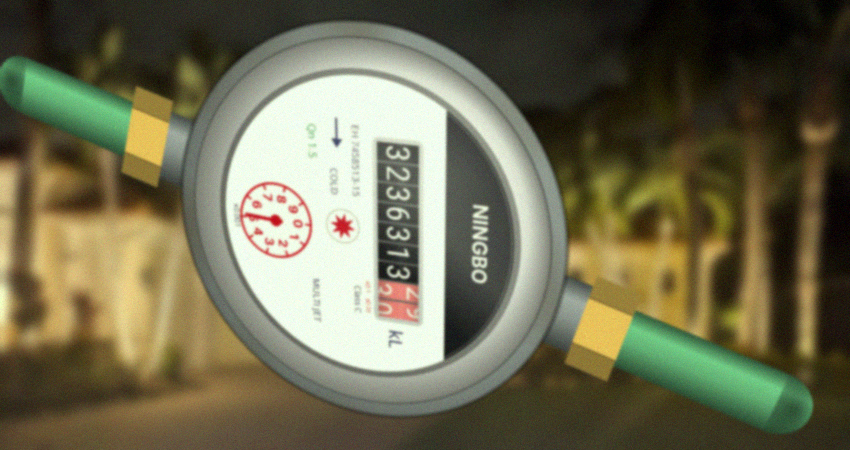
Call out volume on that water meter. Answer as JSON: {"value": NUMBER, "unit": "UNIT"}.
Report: {"value": 3236313.295, "unit": "kL"}
